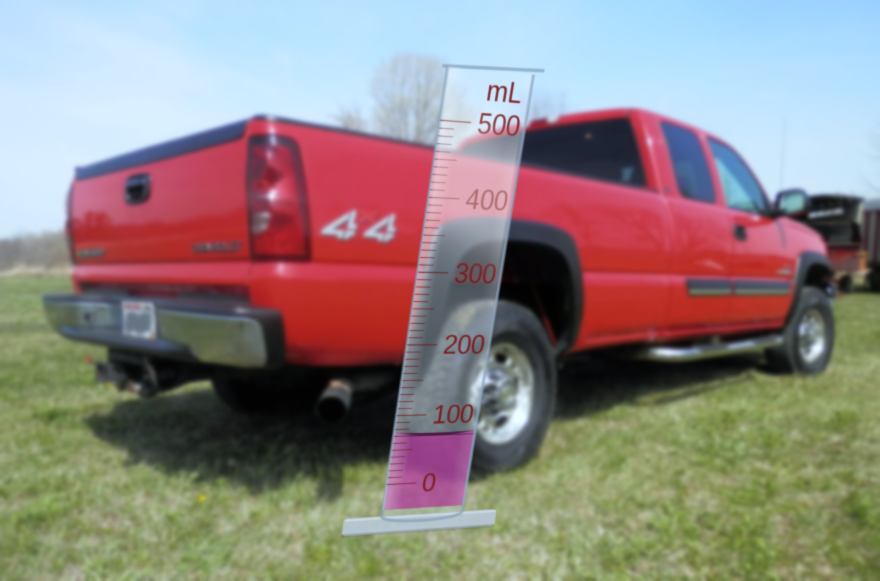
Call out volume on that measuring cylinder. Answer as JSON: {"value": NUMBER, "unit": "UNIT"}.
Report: {"value": 70, "unit": "mL"}
